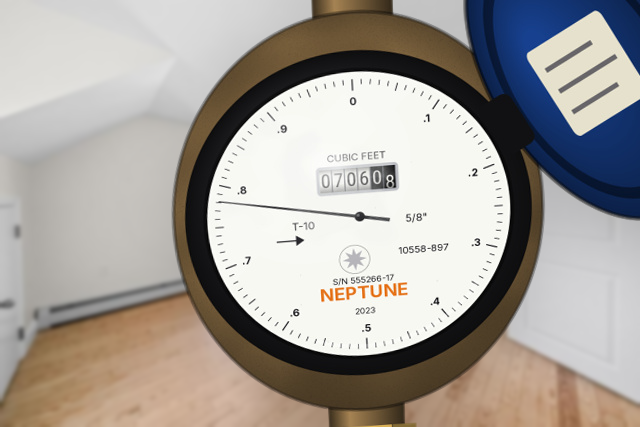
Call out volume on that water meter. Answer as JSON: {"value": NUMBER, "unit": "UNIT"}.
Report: {"value": 70607.78, "unit": "ft³"}
